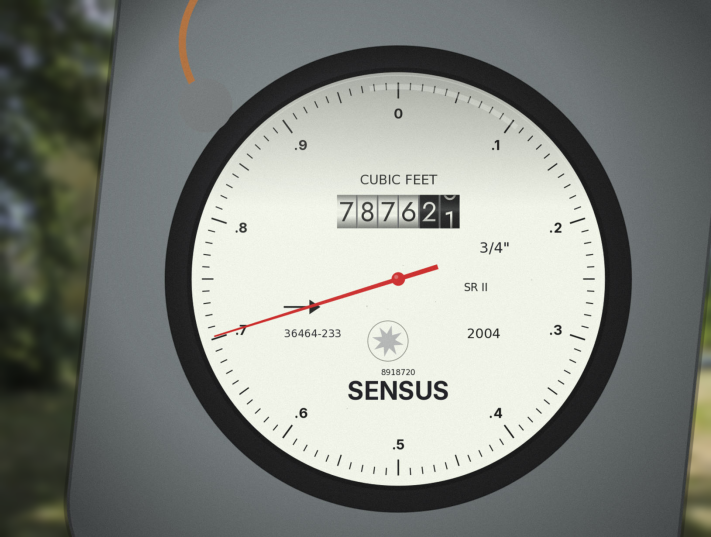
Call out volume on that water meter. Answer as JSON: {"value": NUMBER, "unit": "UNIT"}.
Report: {"value": 787620.70, "unit": "ft³"}
